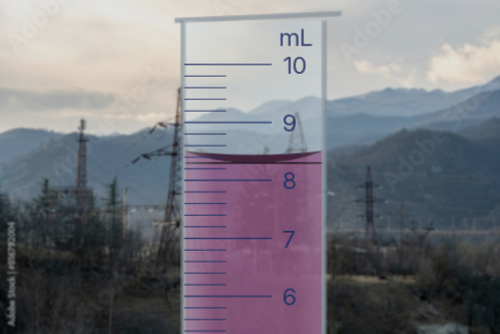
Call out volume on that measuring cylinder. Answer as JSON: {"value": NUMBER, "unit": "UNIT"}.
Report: {"value": 8.3, "unit": "mL"}
